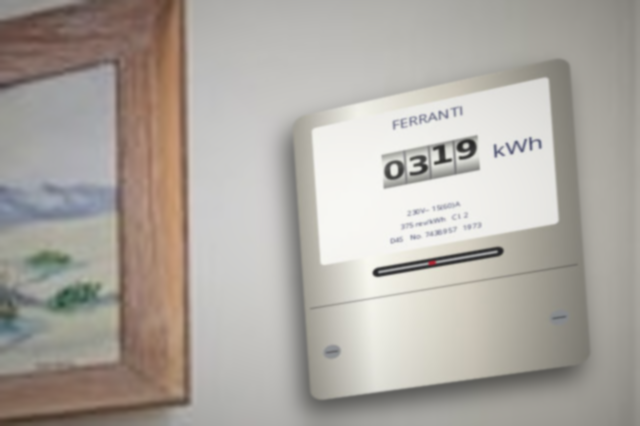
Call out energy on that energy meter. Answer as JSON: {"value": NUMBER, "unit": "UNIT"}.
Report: {"value": 319, "unit": "kWh"}
